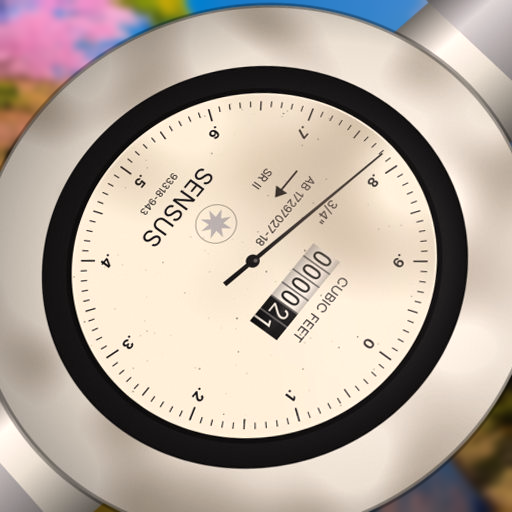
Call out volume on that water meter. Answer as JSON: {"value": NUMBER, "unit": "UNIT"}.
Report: {"value": 20.78, "unit": "ft³"}
